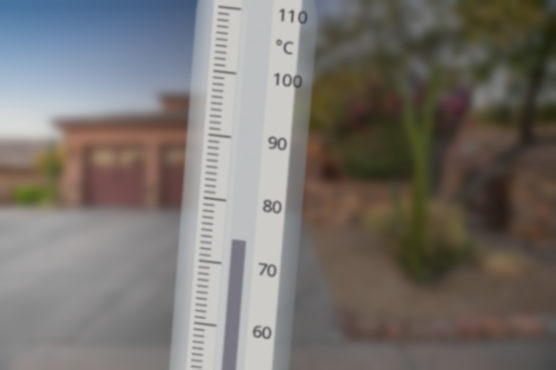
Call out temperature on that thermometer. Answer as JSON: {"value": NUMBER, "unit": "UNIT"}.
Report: {"value": 74, "unit": "°C"}
